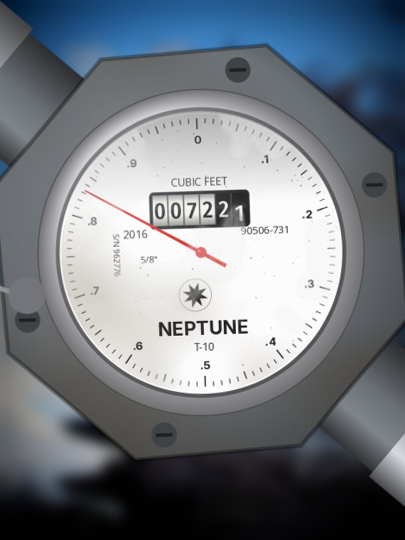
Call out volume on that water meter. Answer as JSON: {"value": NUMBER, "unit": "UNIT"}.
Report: {"value": 7220.83, "unit": "ft³"}
